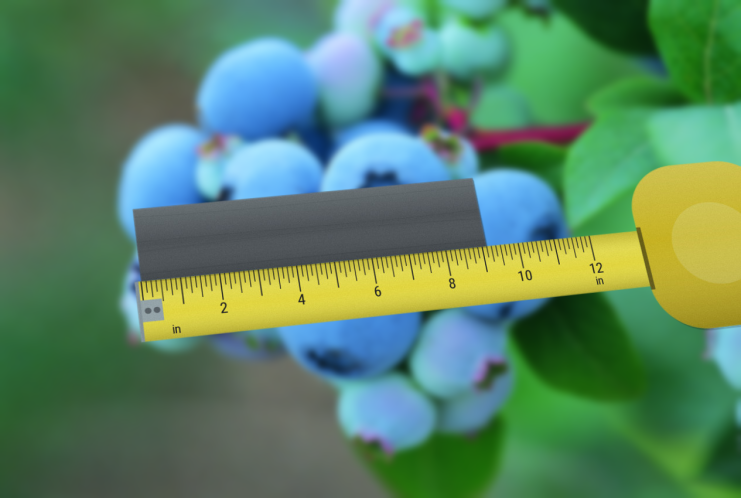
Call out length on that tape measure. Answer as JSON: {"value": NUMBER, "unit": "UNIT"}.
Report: {"value": 9.125, "unit": "in"}
